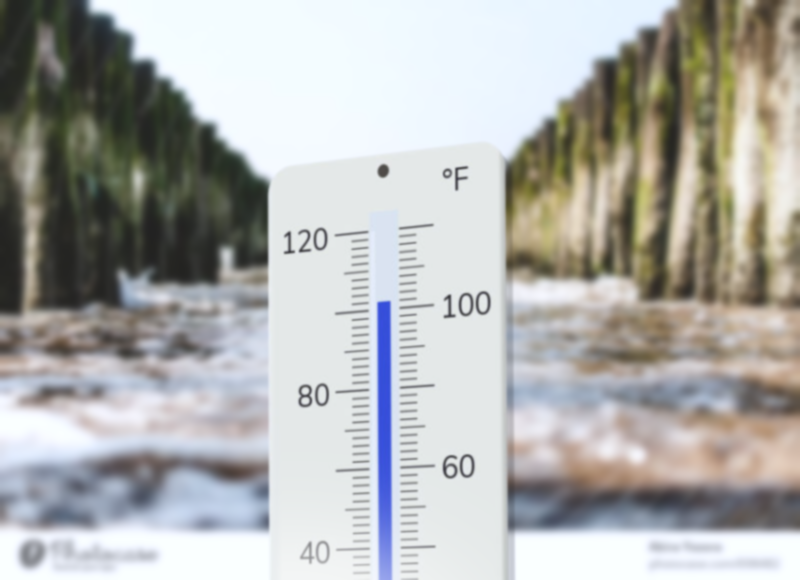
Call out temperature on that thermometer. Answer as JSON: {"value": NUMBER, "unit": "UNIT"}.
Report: {"value": 102, "unit": "°F"}
